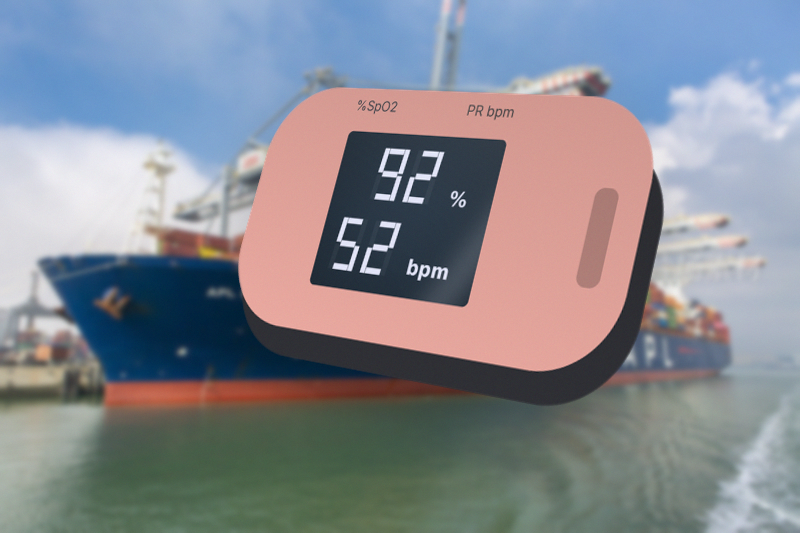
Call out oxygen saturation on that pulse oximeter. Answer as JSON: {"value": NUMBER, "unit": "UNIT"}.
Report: {"value": 92, "unit": "%"}
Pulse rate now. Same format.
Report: {"value": 52, "unit": "bpm"}
